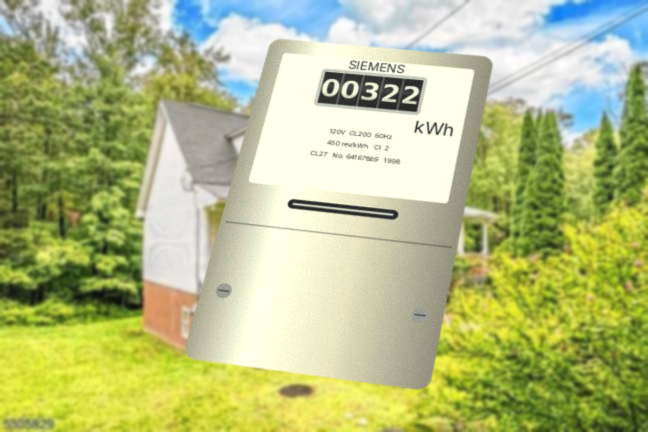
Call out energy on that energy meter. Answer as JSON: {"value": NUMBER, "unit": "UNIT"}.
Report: {"value": 322, "unit": "kWh"}
